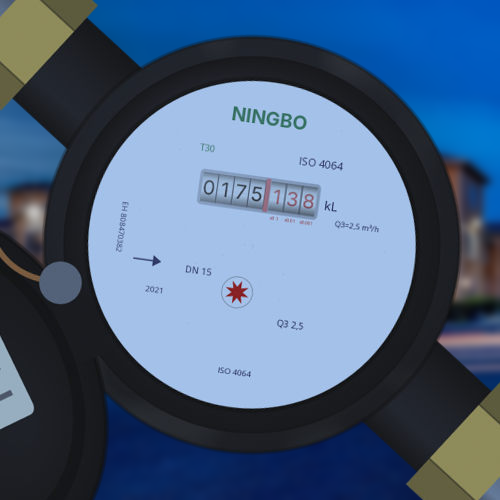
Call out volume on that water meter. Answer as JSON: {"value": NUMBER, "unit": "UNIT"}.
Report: {"value": 175.138, "unit": "kL"}
